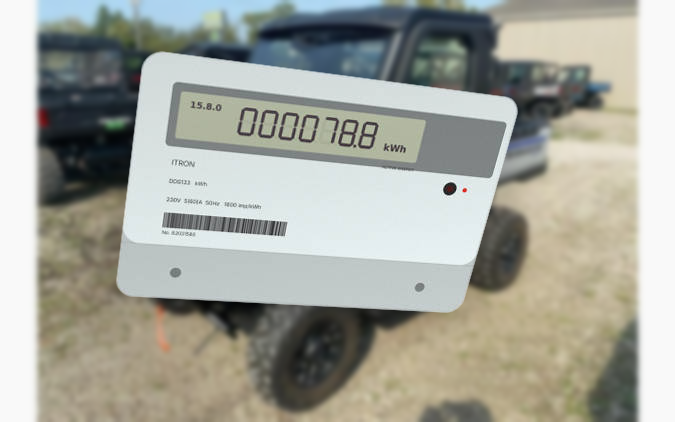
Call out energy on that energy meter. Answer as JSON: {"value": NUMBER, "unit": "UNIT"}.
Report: {"value": 78.8, "unit": "kWh"}
